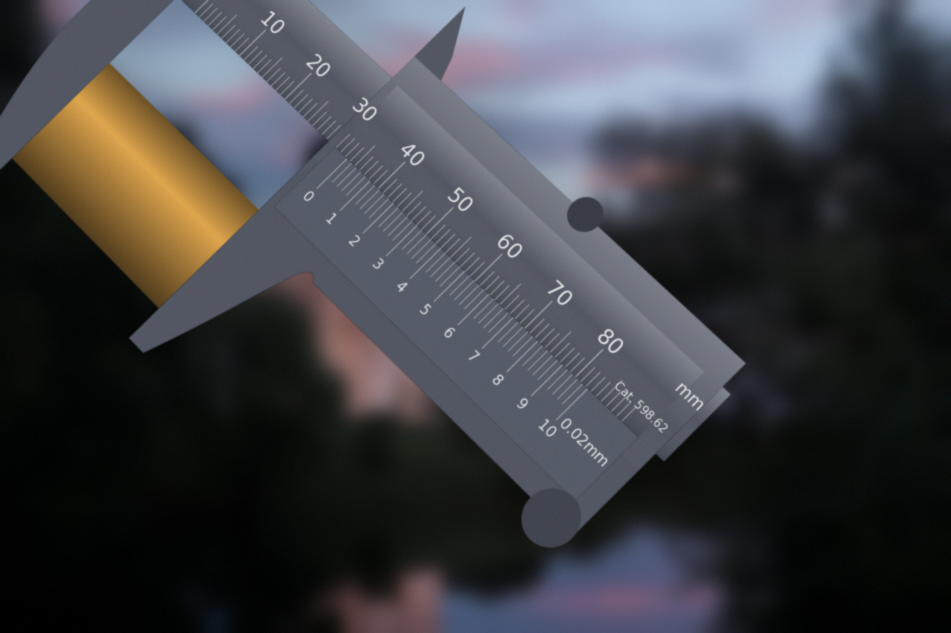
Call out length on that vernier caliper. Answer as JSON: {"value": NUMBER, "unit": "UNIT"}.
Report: {"value": 33.4, "unit": "mm"}
